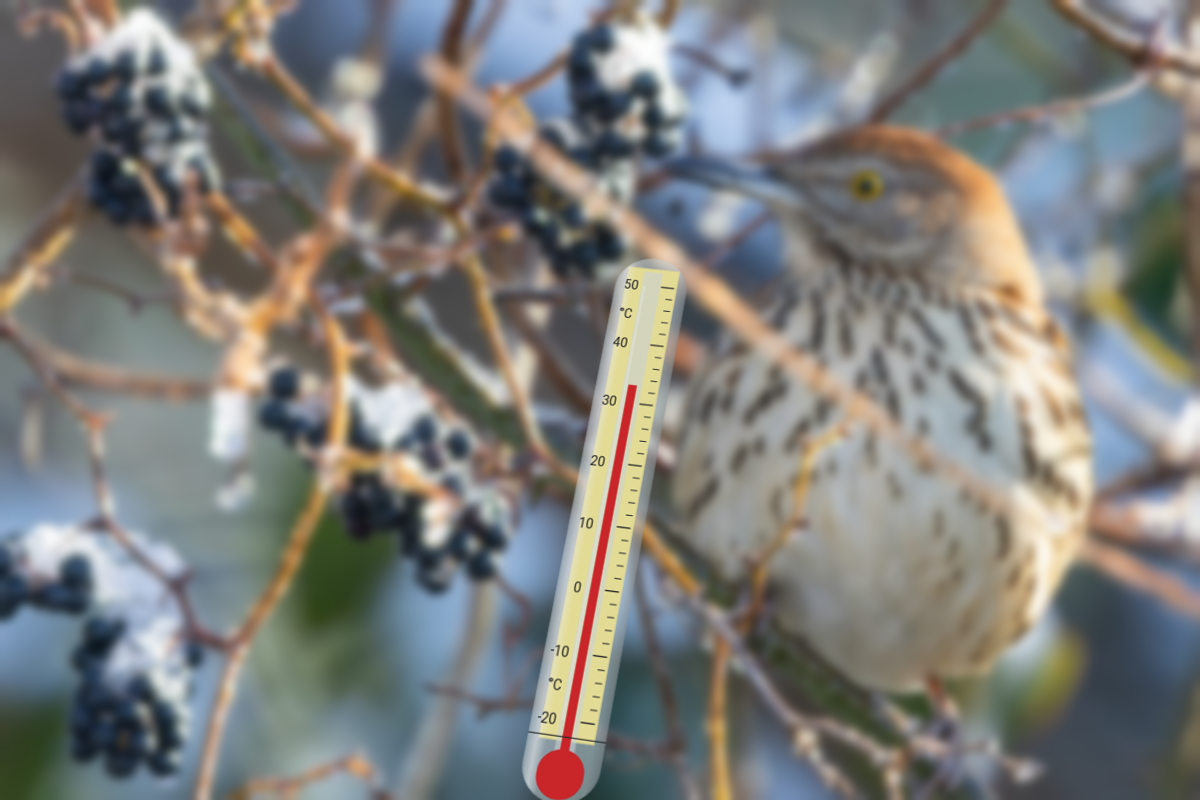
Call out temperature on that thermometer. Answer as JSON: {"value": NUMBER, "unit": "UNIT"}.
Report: {"value": 33, "unit": "°C"}
